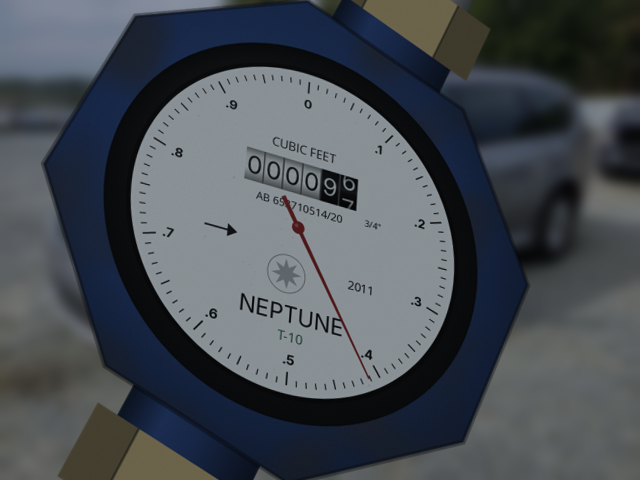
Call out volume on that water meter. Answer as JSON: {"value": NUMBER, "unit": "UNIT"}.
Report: {"value": 96.41, "unit": "ft³"}
